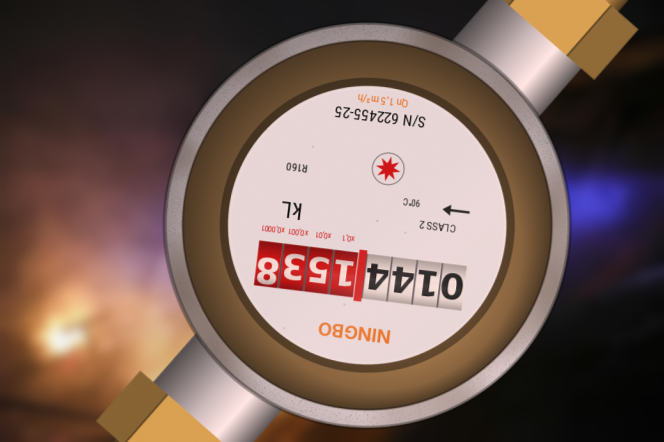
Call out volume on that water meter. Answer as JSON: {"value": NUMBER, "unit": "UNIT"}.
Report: {"value": 144.1538, "unit": "kL"}
